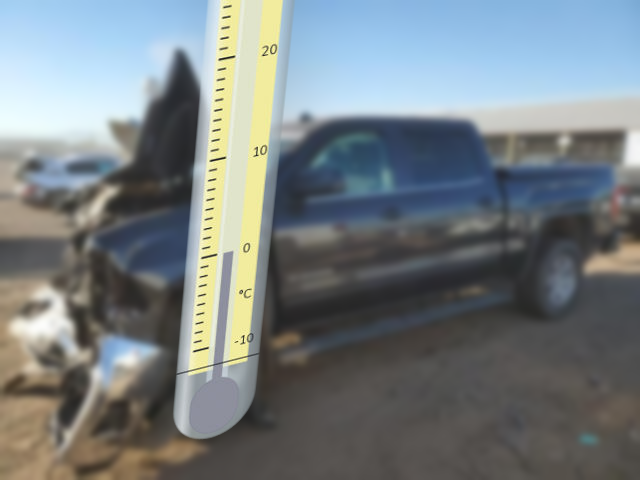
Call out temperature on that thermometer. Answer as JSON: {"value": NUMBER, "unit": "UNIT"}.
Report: {"value": 0, "unit": "°C"}
